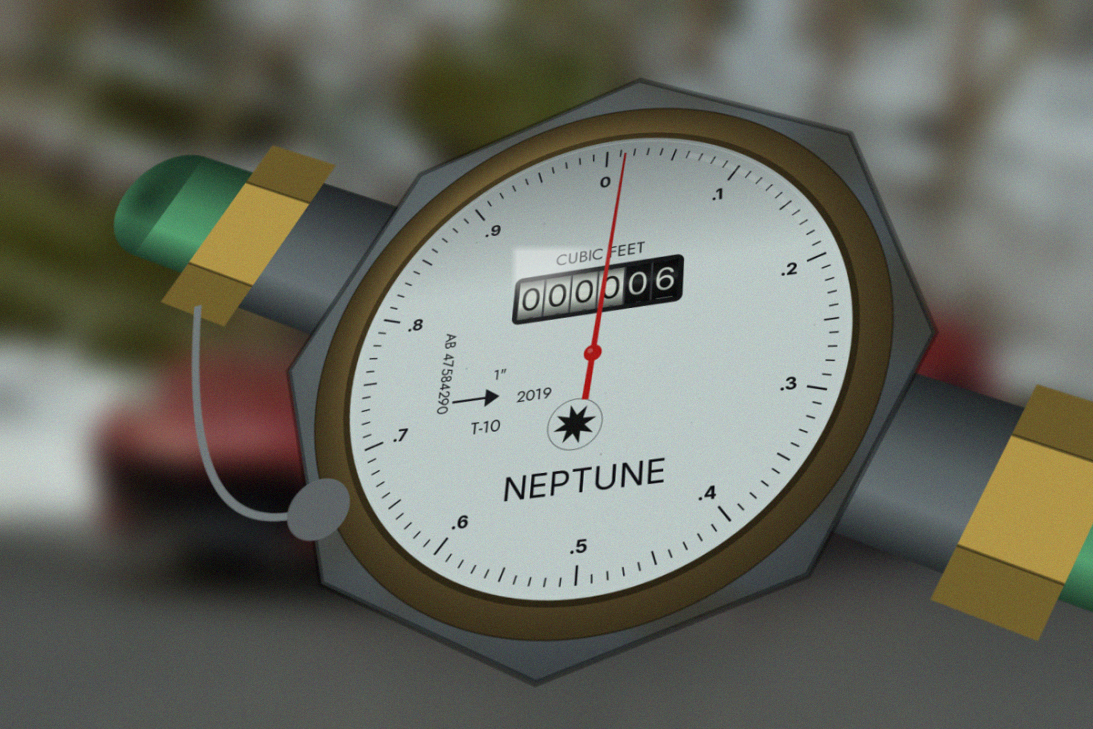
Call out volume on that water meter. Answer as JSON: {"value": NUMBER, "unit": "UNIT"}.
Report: {"value": 6.01, "unit": "ft³"}
